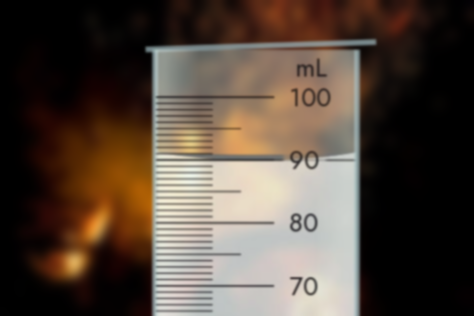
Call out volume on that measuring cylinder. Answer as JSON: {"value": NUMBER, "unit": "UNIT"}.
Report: {"value": 90, "unit": "mL"}
